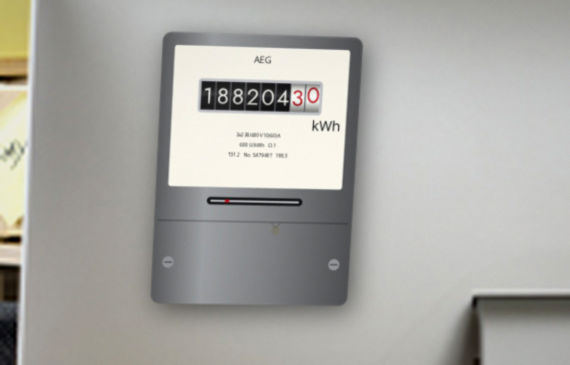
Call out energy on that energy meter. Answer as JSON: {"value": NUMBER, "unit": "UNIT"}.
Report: {"value": 188204.30, "unit": "kWh"}
